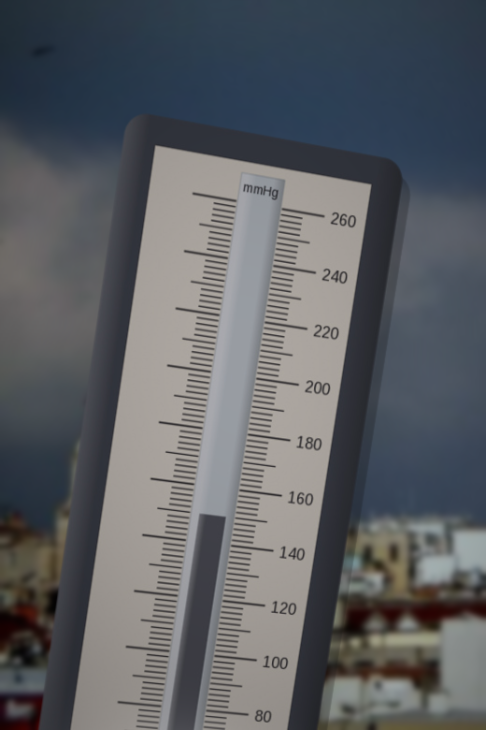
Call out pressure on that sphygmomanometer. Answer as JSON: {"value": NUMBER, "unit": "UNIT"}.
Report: {"value": 150, "unit": "mmHg"}
